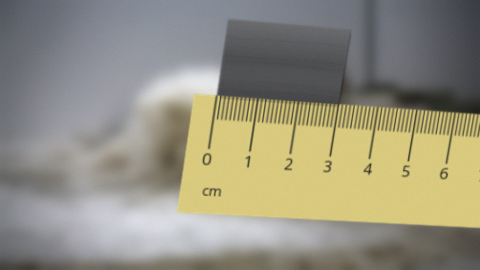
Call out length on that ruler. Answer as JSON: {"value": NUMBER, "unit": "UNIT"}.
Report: {"value": 3, "unit": "cm"}
